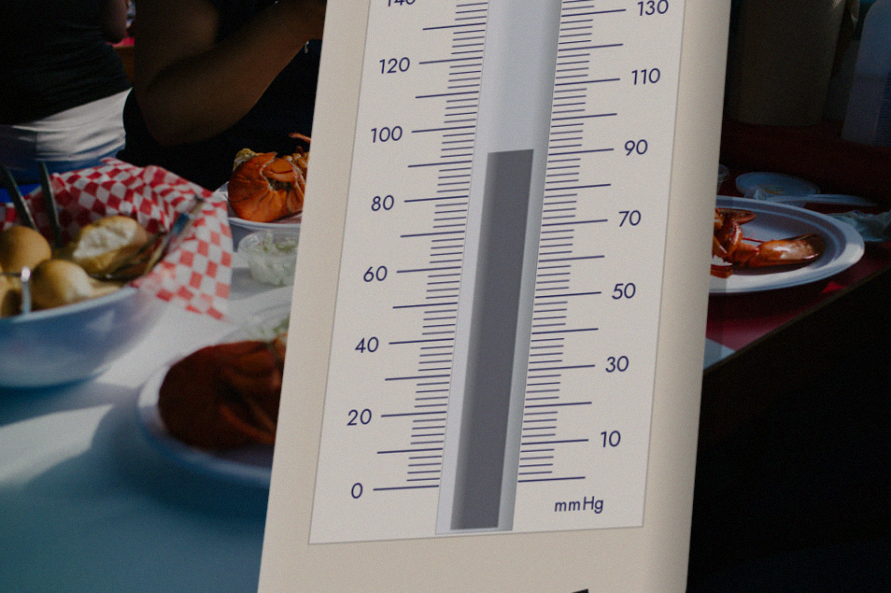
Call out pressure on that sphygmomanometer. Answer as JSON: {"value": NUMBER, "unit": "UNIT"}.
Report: {"value": 92, "unit": "mmHg"}
